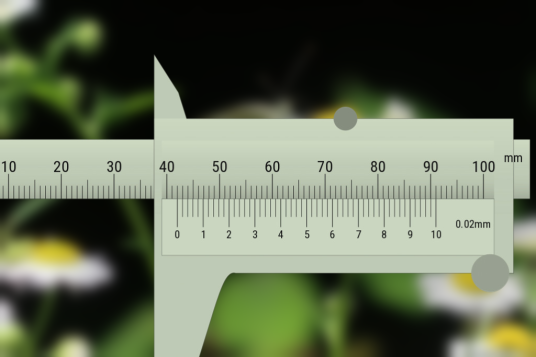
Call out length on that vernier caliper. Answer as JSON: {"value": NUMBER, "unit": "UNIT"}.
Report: {"value": 42.0, "unit": "mm"}
